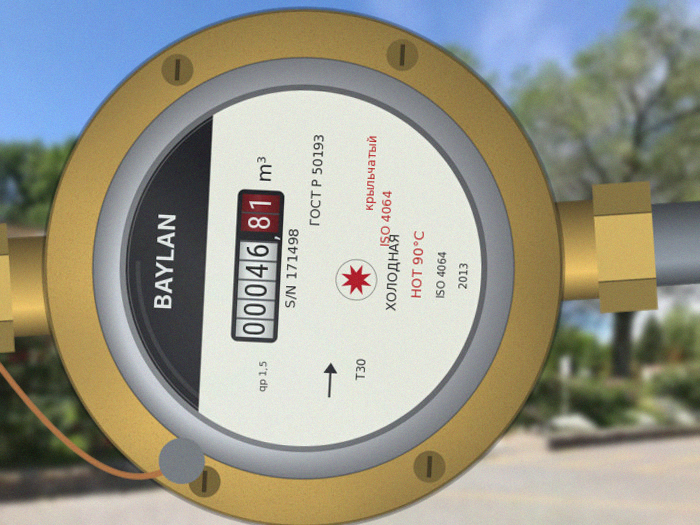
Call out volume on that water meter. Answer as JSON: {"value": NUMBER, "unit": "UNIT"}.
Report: {"value": 46.81, "unit": "m³"}
